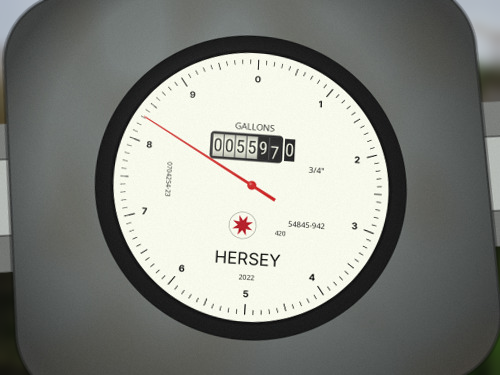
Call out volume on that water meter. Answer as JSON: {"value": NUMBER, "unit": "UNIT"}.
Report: {"value": 55968.3, "unit": "gal"}
